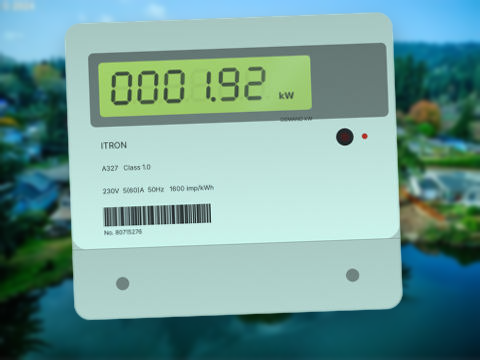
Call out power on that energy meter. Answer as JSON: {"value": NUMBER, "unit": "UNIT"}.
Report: {"value": 1.92, "unit": "kW"}
